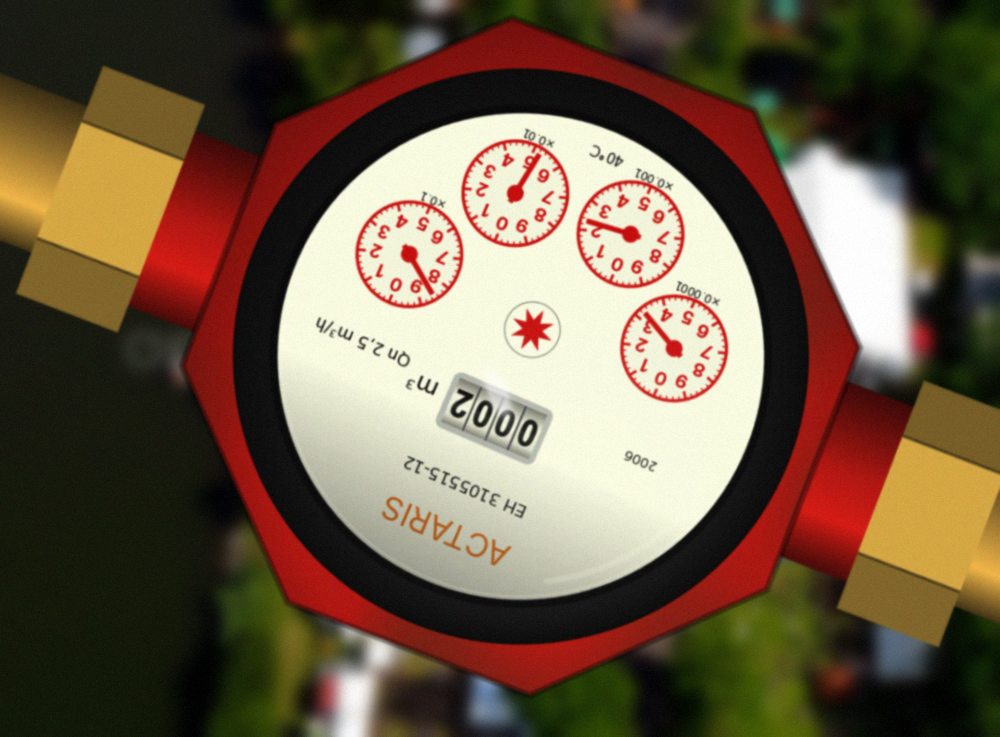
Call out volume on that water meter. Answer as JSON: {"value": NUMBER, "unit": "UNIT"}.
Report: {"value": 2.8523, "unit": "m³"}
